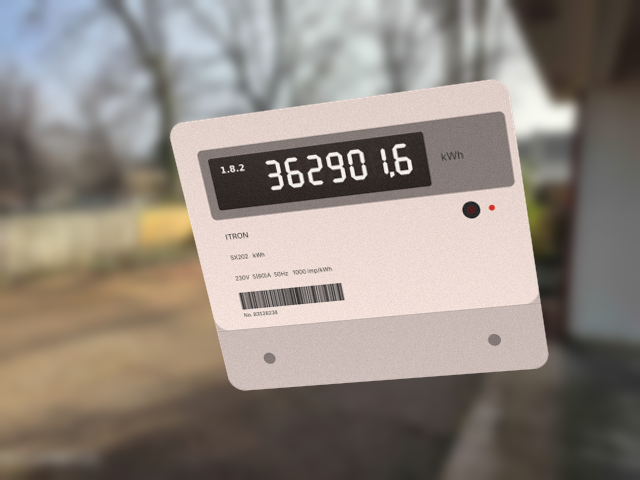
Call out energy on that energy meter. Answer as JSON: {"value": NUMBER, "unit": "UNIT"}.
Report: {"value": 362901.6, "unit": "kWh"}
